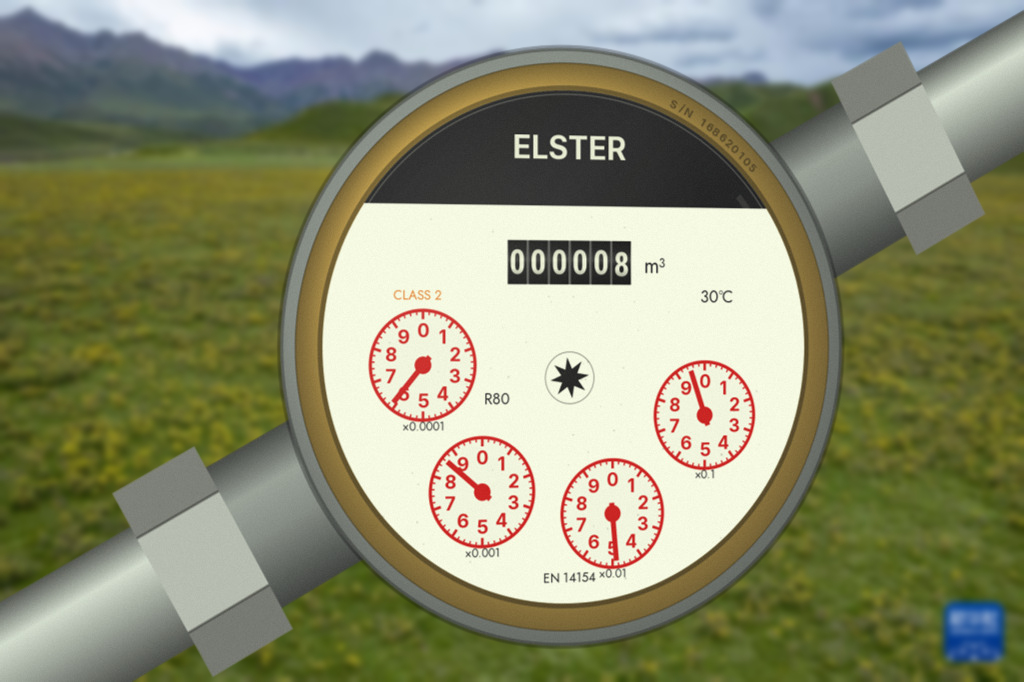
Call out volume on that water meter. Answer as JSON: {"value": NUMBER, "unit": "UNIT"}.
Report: {"value": 7.9486, "unit": "m³"}
